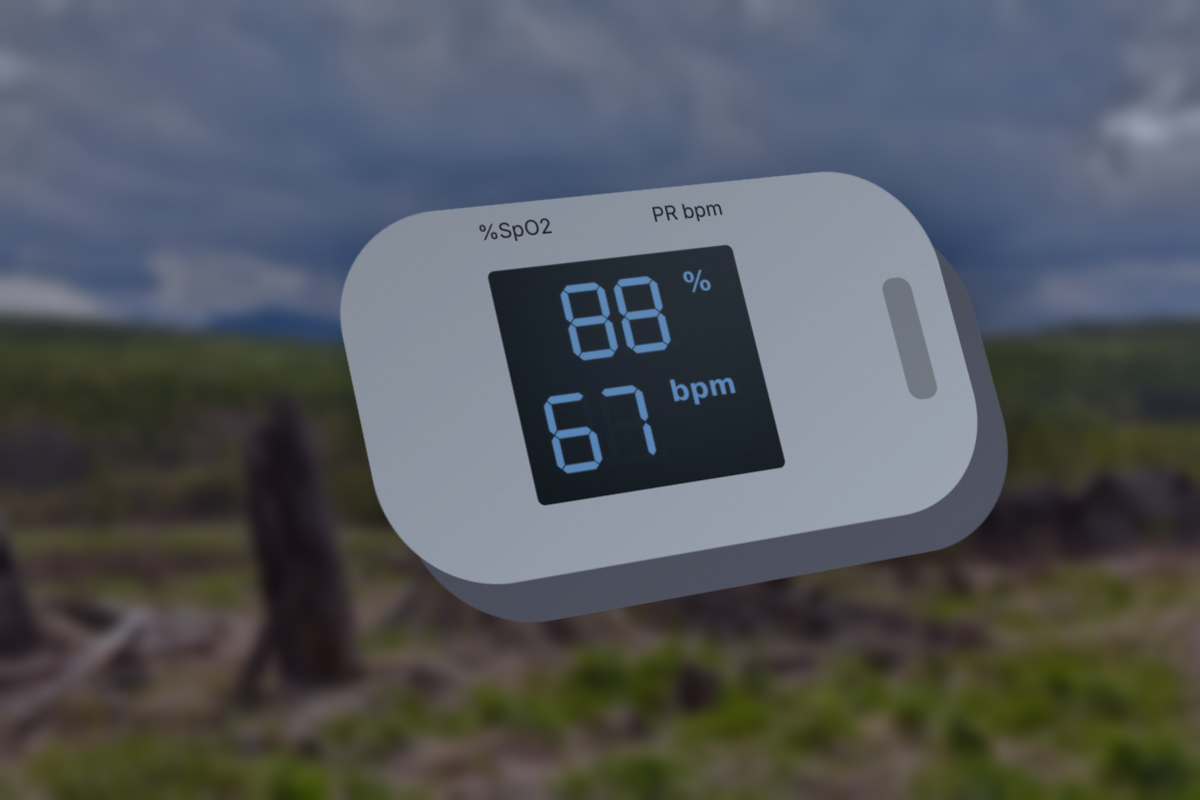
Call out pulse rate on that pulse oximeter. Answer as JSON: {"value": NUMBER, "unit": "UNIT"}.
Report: {"value": 67, "unit": "bpm"}
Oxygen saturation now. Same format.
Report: {"value": 88, "unit": "%"}
